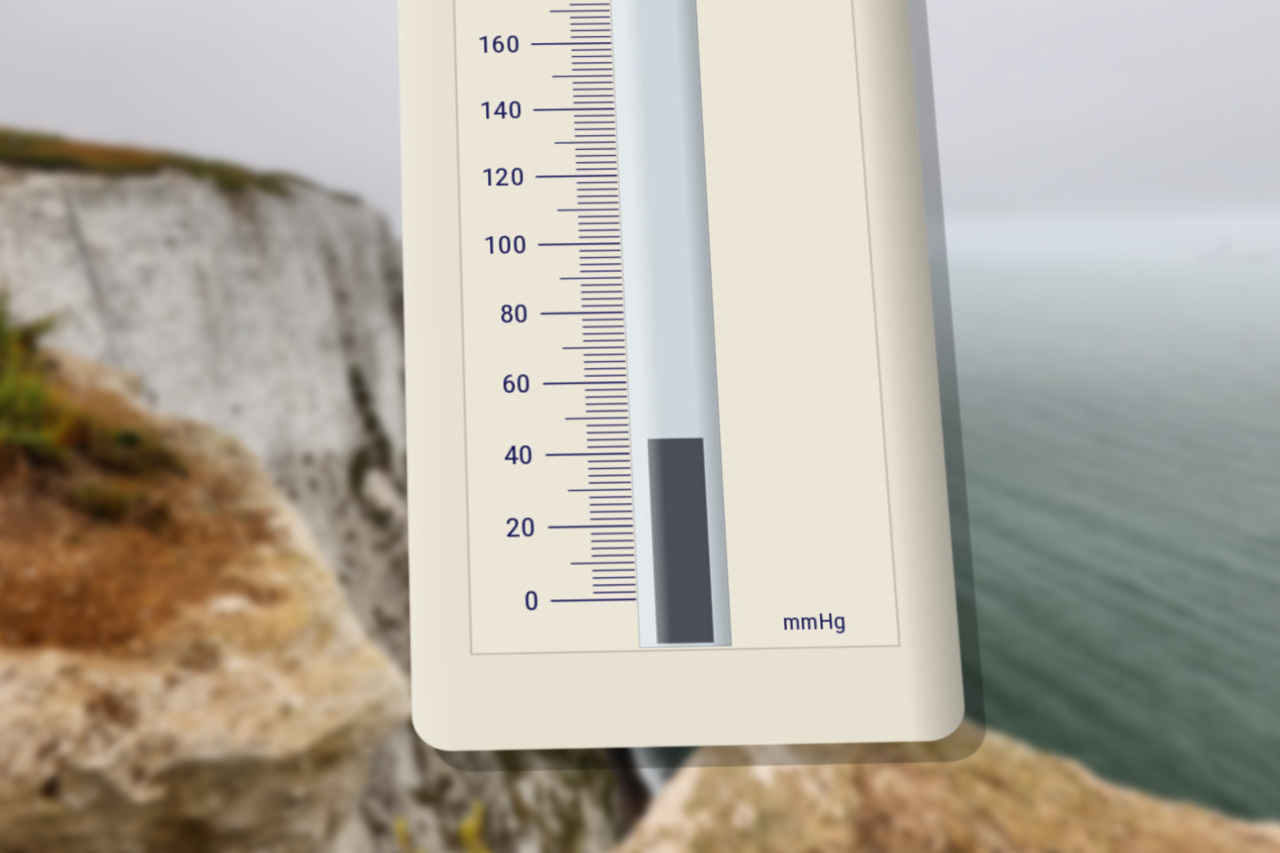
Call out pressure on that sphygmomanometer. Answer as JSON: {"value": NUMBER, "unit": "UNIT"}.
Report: {"value": 44, "unit": "mmHg"}
